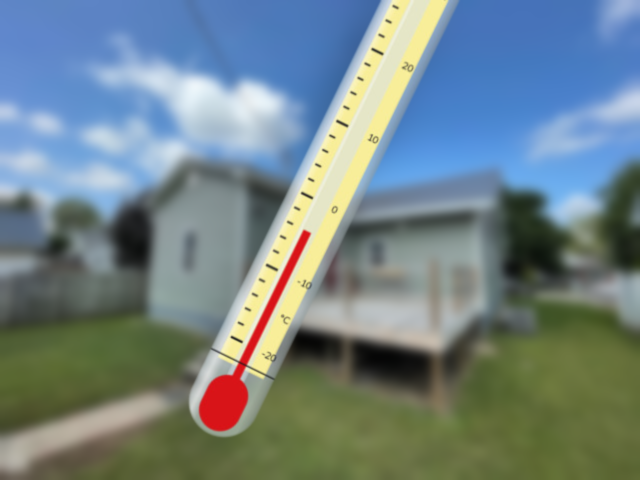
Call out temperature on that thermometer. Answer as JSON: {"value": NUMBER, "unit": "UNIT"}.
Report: {"value": -4, "unit": "°C"}
